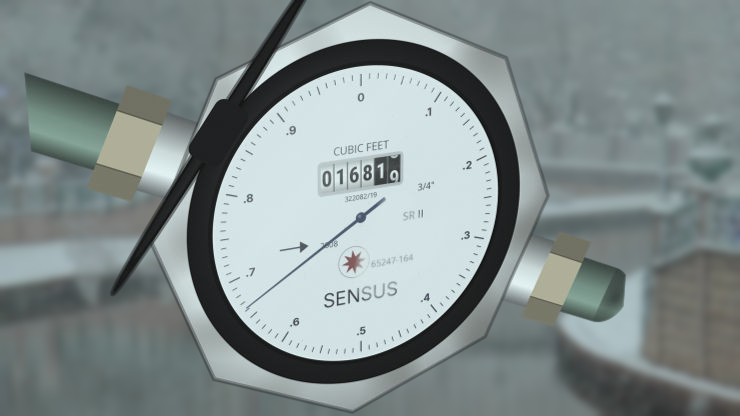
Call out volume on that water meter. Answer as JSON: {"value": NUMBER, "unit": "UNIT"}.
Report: {"value": 16818.66, "unit": "ft³"}
